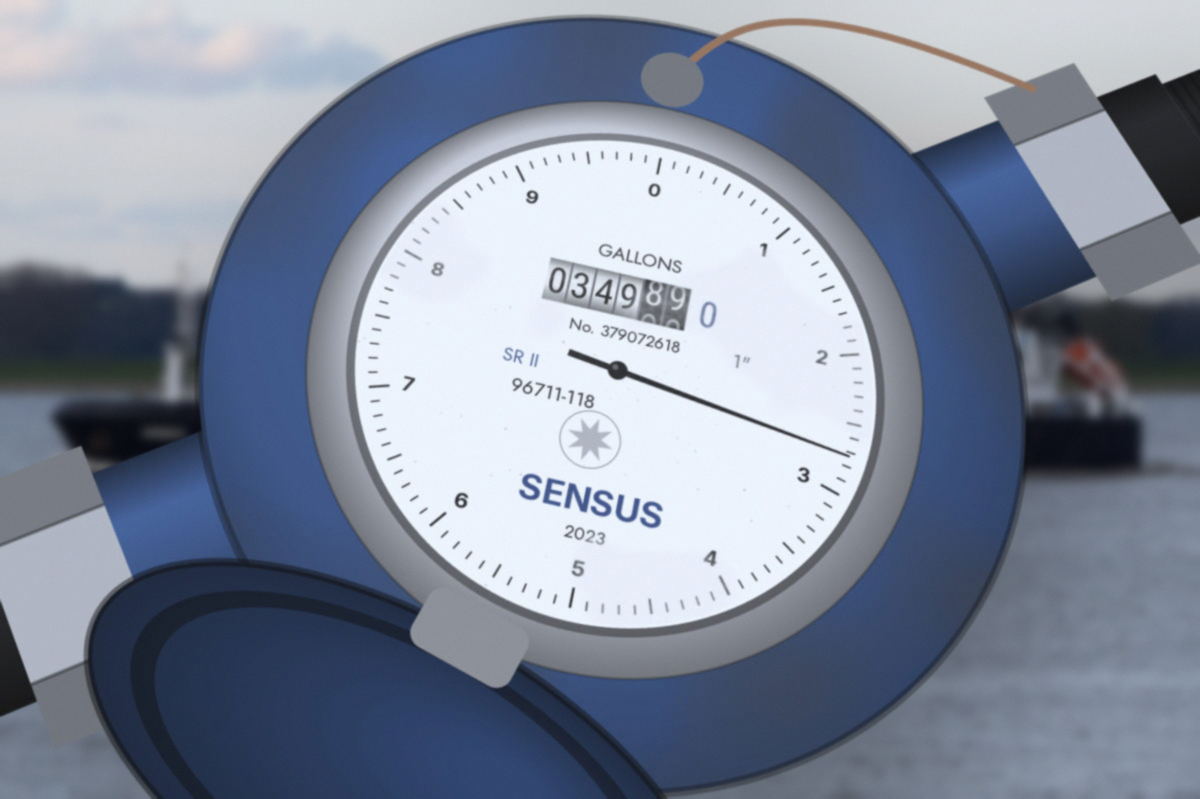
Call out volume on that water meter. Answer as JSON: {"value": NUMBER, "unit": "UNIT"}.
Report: {"value": 349892.7, "unit": "gal"}
